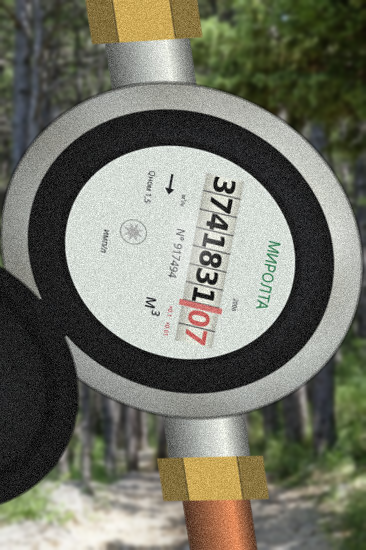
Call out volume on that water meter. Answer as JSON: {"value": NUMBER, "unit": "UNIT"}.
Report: {"value": 3741831.07, "unit": "m³"}
